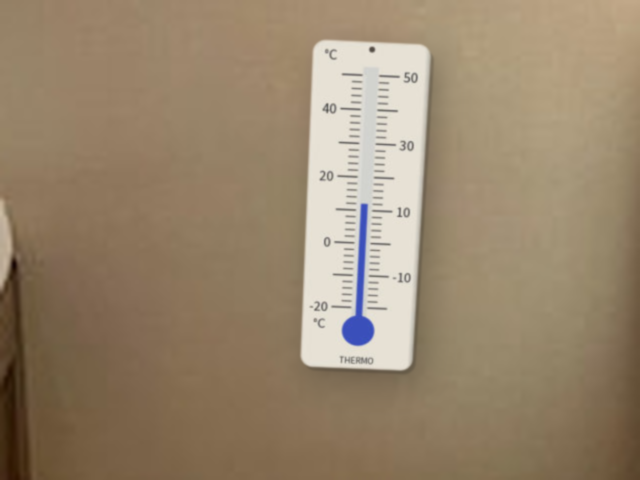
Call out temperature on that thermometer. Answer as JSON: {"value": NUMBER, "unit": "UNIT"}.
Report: {"value": 12, "unit": "°C"}
